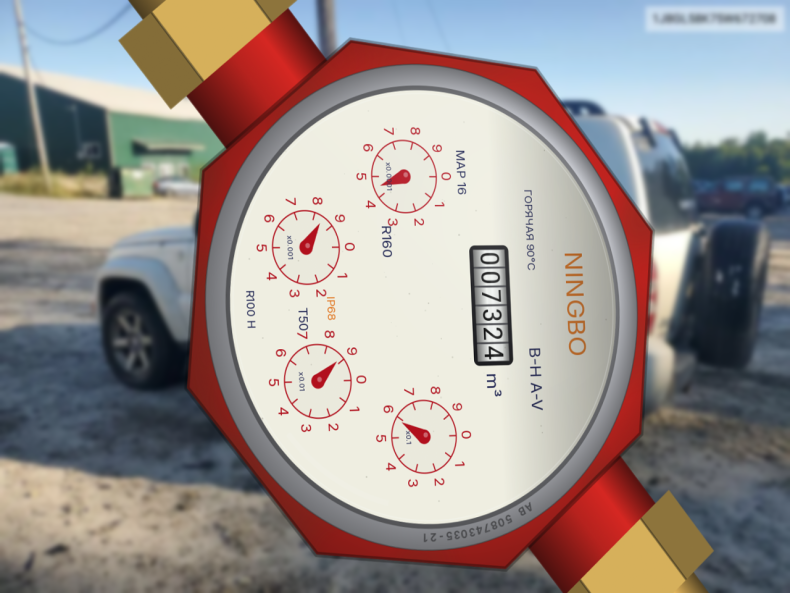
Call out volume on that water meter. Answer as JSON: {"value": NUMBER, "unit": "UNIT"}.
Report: {"value": 7324.5884, "unit": "m³"}
